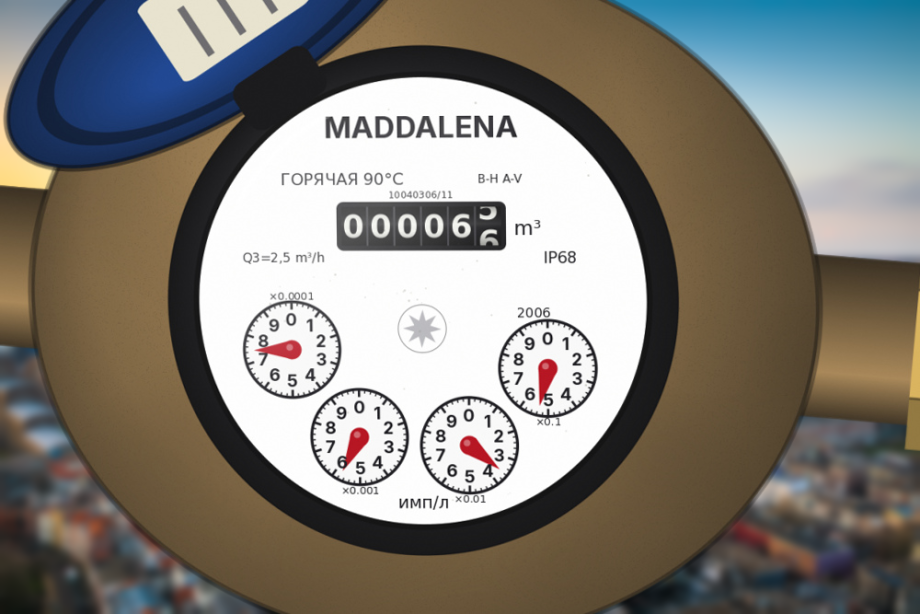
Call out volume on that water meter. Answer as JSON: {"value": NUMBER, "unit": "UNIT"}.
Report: {"value": 65.5357, "unit": "m³"}
